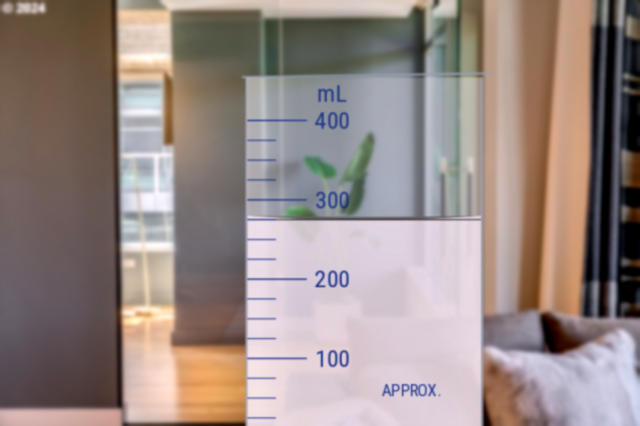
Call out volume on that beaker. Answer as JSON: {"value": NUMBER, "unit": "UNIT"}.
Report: {"value": 275, "unit": "mL"}
